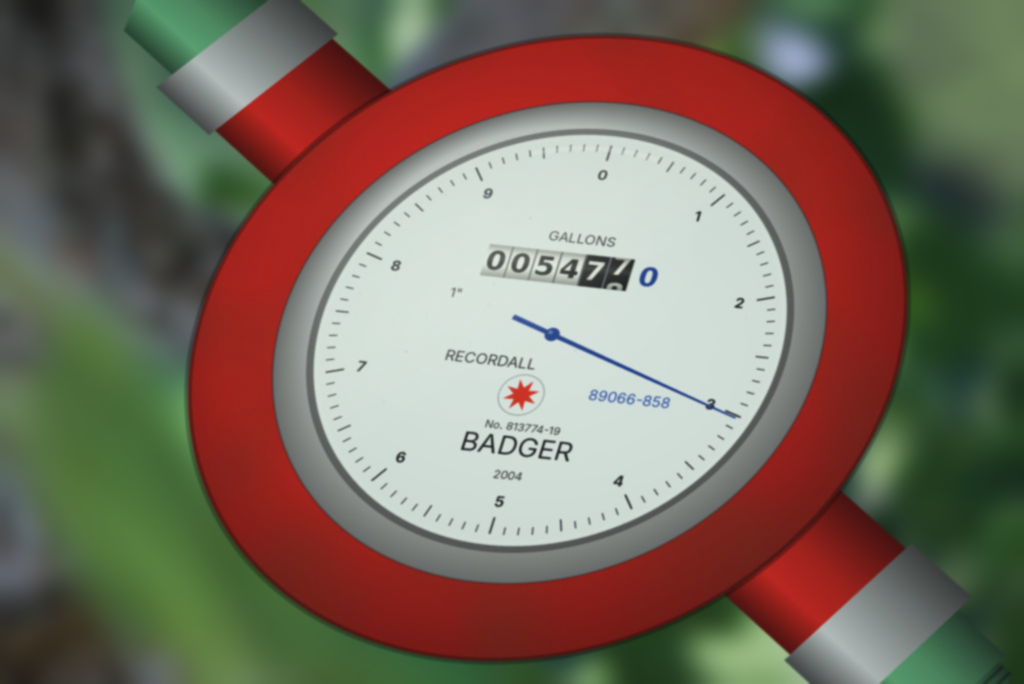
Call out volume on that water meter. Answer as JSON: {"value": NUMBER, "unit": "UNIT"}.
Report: {"value": 54773.0, "unit": "gal"}
